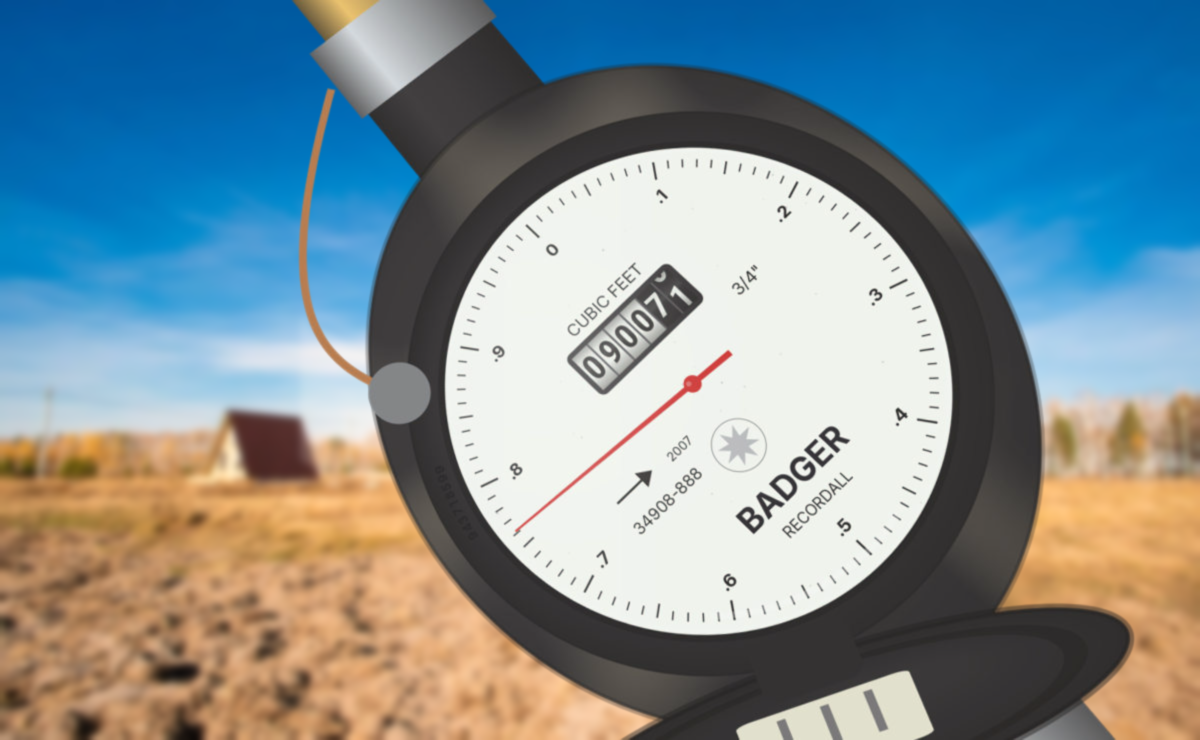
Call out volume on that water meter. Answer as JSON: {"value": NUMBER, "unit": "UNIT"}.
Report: {"value": 90070.76, "unit": "ft³"}
